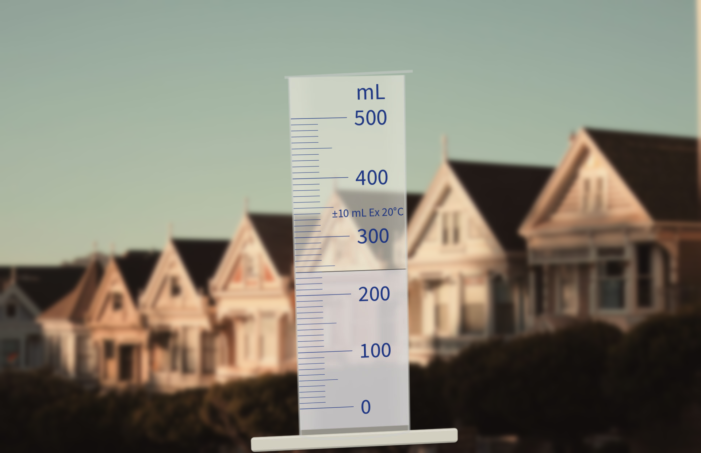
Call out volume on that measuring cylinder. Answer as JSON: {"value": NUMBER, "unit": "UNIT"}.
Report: {"value": 240, "unit": "mL"}
